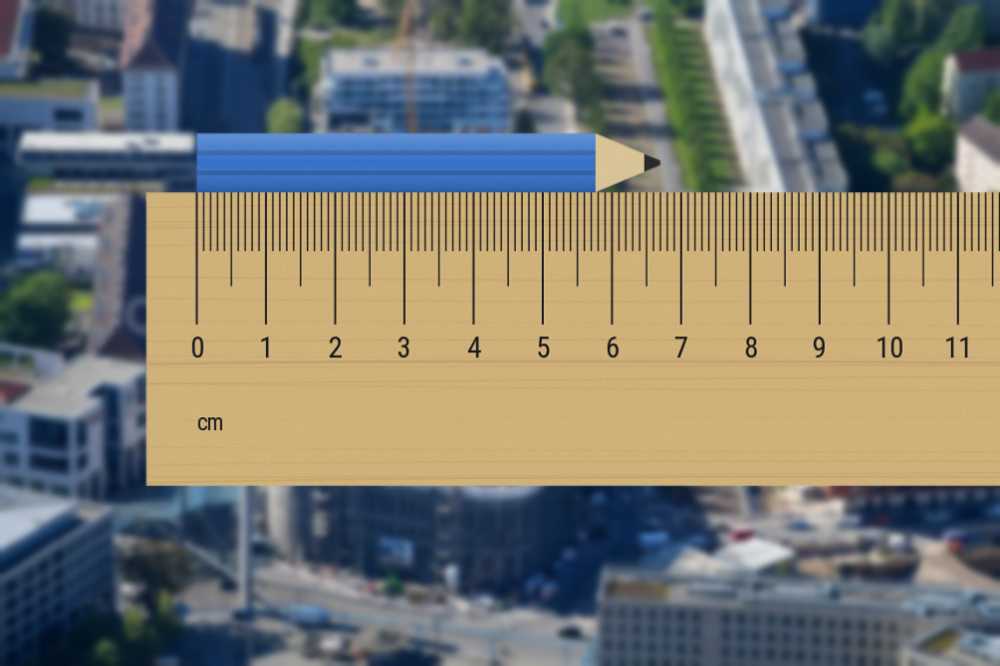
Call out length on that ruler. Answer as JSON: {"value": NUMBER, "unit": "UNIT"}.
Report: {"value": 6.7, "unit": "cm"}
